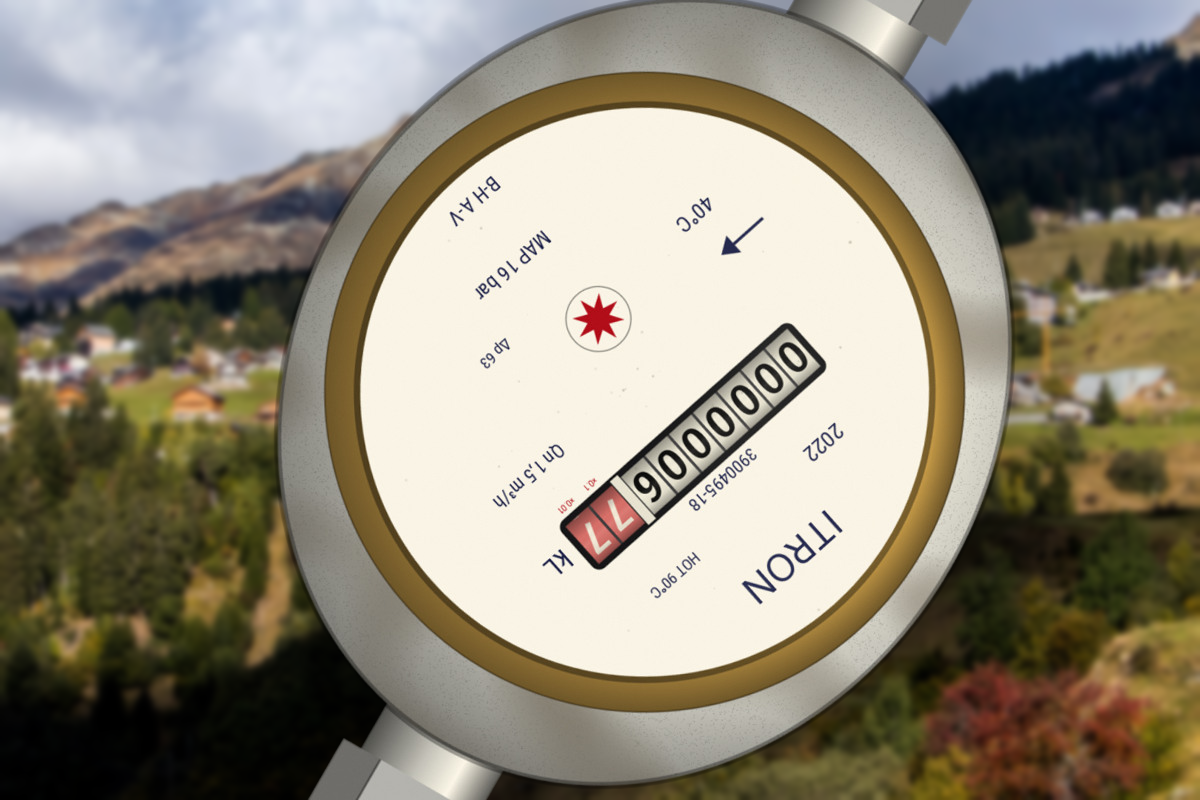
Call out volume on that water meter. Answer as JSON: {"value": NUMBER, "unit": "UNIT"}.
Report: {"value": 6.77, "unit": "kL"}
